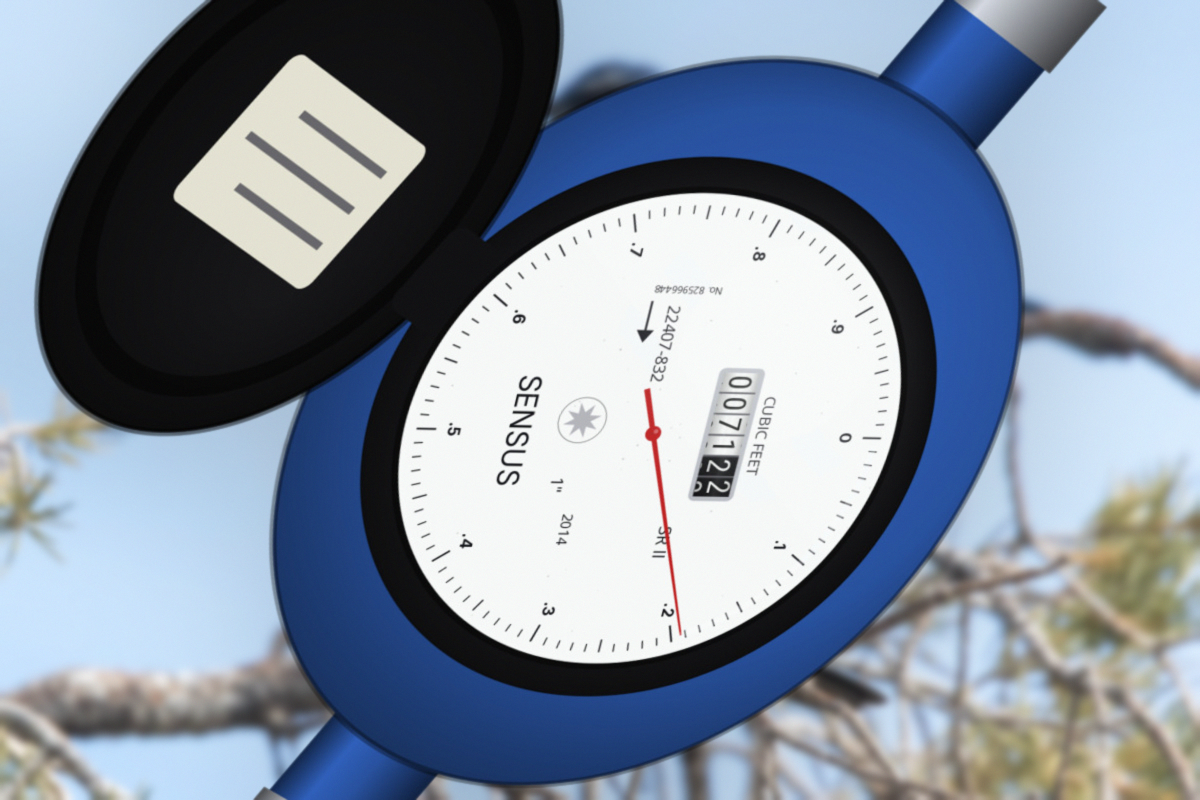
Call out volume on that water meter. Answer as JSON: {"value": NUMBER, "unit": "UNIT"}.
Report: {"value": 7122.19, "unit": "ft³"}
